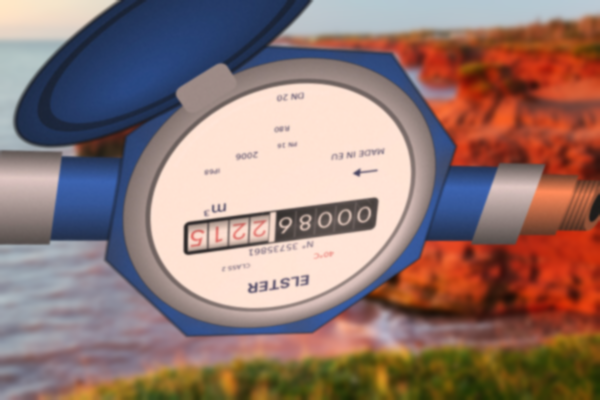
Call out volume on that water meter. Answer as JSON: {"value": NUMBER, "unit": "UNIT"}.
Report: {"value": 86.2215, "unit": "m³"}
